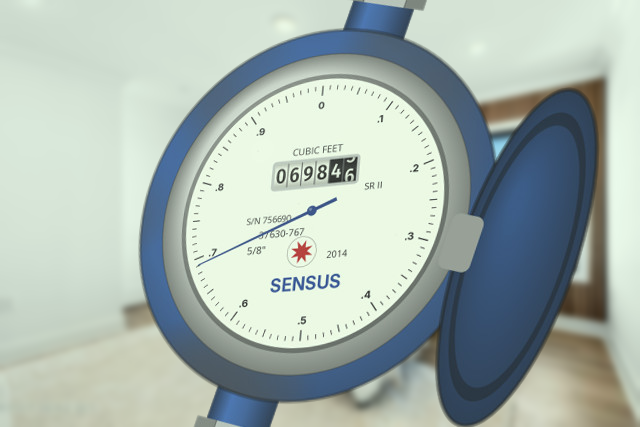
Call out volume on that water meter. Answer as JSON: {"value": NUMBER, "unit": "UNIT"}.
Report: {"value": 69845.69, "unit": "ft³"}
